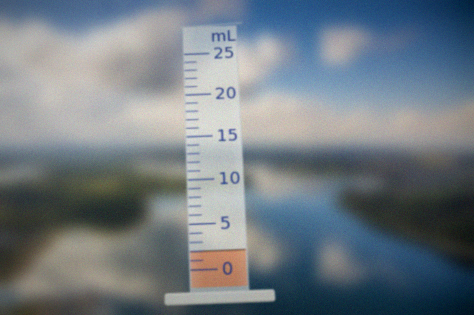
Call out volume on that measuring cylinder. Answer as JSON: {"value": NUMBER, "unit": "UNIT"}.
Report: {"value": 2, "unit": "mL"}
